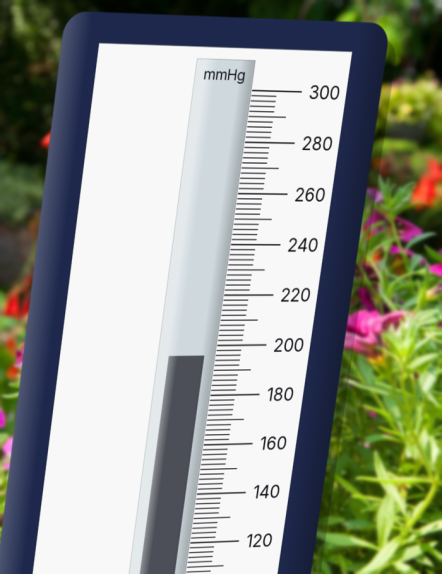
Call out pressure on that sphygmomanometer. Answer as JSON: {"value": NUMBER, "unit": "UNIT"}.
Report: {"value": 196, "unit": "mmHg"}
